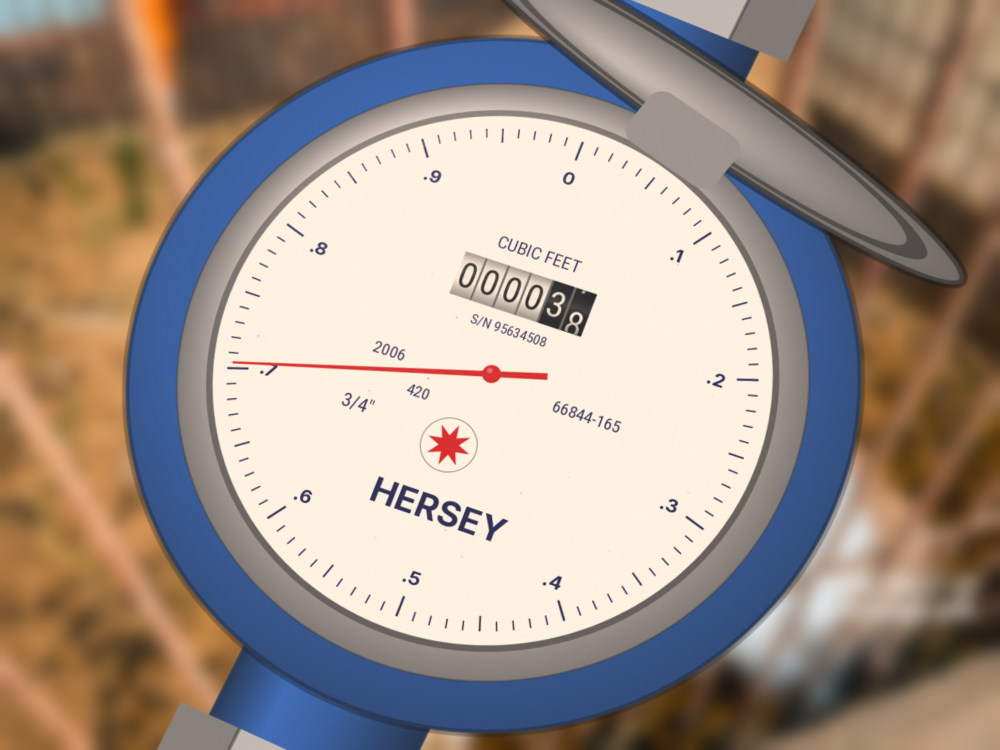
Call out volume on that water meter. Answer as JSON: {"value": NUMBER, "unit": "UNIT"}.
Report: {"value": 37.70, "unit": "ft³"}
